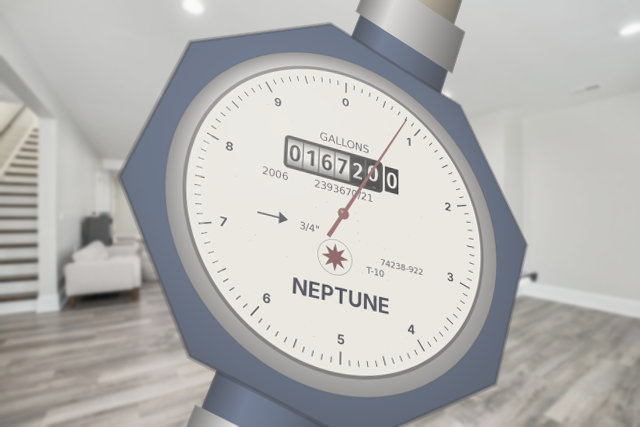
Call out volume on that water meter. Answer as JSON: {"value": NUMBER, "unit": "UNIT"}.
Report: {"value": 167200.8, "unit": "gal"}
